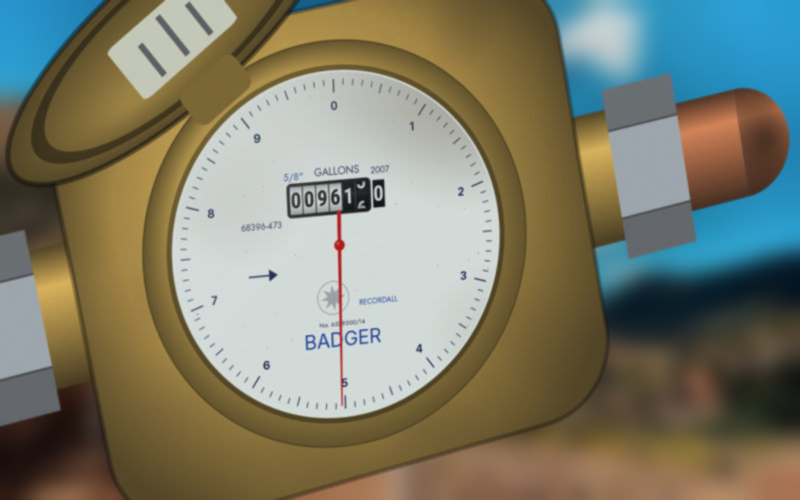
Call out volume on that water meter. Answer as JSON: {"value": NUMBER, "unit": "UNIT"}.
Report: {"value": 96155.0, "unit": "gal"}
